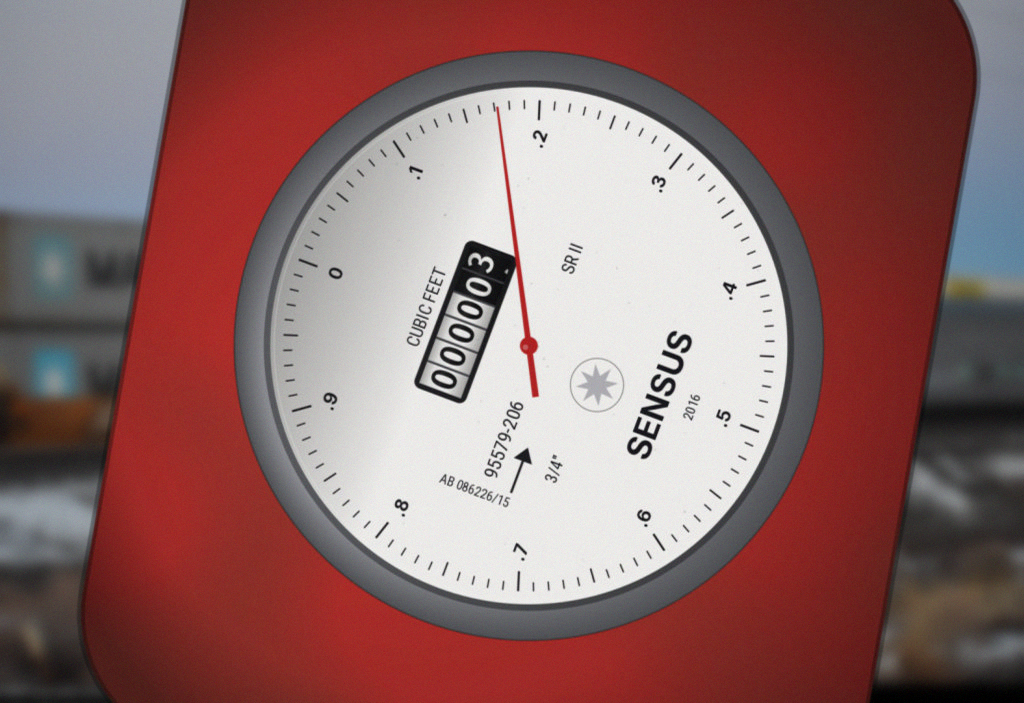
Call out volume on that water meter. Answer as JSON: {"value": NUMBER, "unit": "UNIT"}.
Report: {"value": 3.17, "unit": "ft³"}
